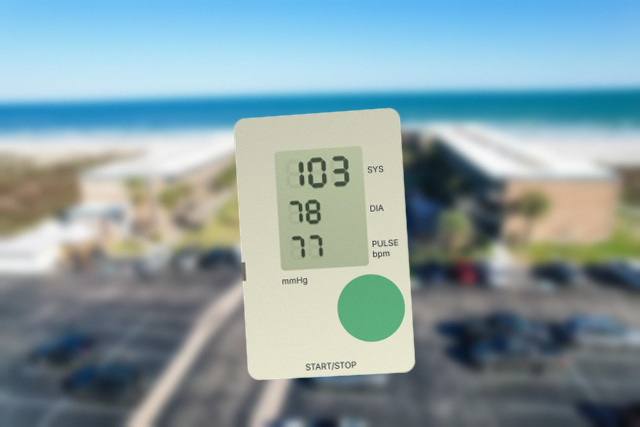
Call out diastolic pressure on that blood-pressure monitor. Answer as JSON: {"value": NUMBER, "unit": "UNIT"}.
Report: {"value": 78, "unit": "mmHg"}
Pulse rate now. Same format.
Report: {"value": 77, "unit": "bpm"}
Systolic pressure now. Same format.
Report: {"value": 103, "unit": "mmHg"}
